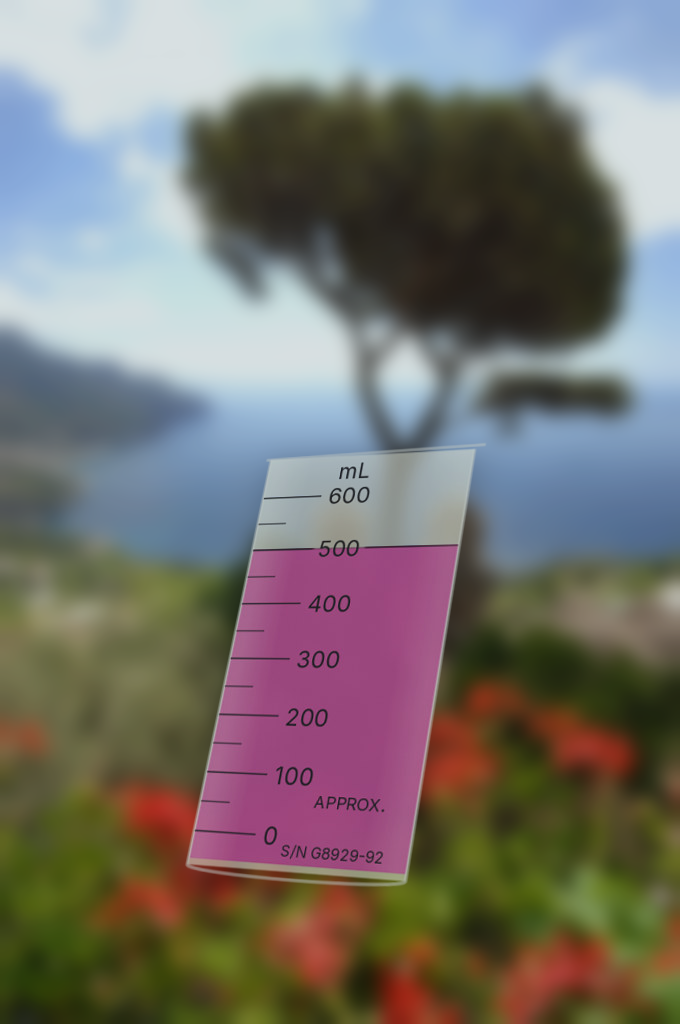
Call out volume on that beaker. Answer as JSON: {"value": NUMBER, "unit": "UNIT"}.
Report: {"value": 500, "unit": "mL"}
